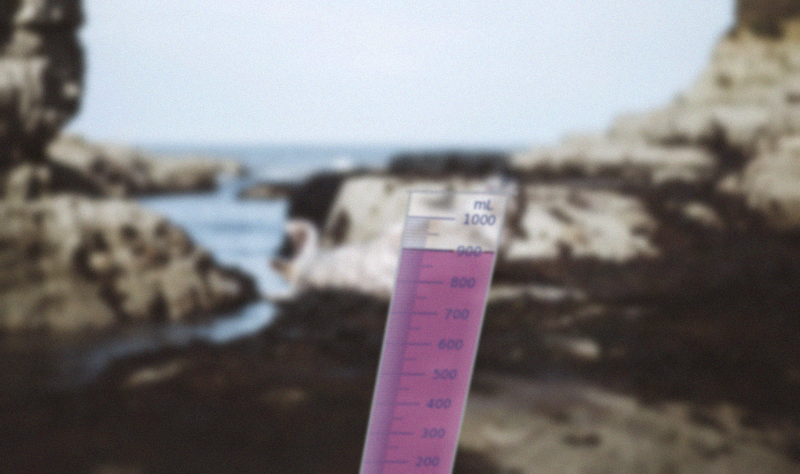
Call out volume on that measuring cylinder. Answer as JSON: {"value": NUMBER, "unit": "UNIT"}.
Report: {"value": 900, "unit": "mL"}
